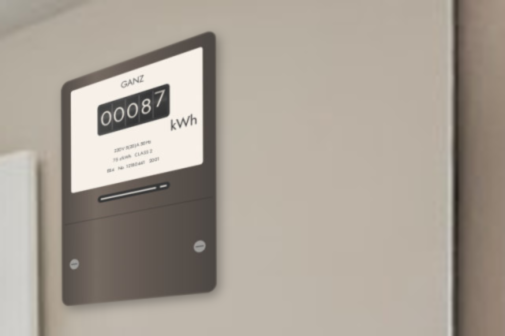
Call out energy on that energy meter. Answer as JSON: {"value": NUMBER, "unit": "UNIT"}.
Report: {"value": 87, "unit": "kWh"}
